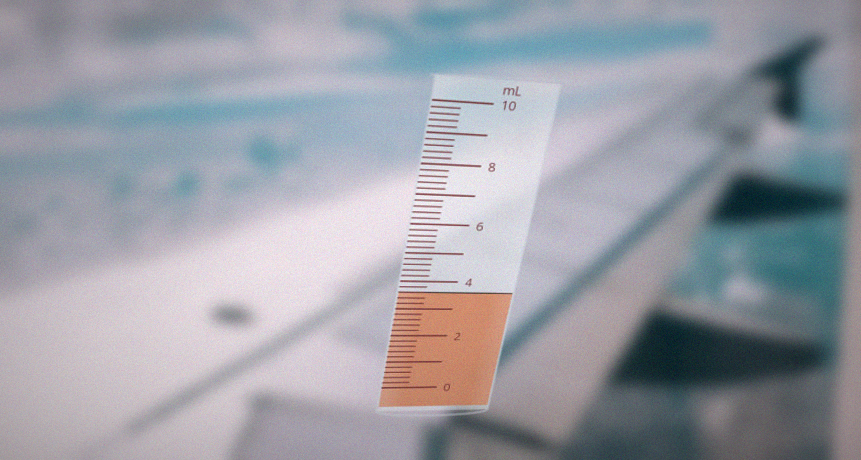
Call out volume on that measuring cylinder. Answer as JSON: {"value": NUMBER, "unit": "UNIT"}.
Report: {"value": 3.6, "unit": "mL"}
